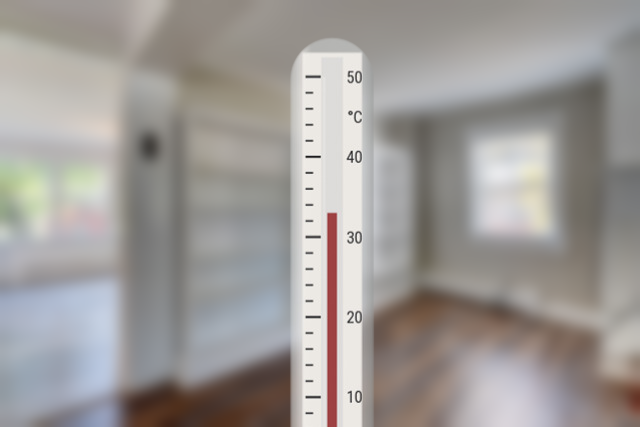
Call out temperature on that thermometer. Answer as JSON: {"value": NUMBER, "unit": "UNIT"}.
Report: {"value": 33, "unit": "°C"}
